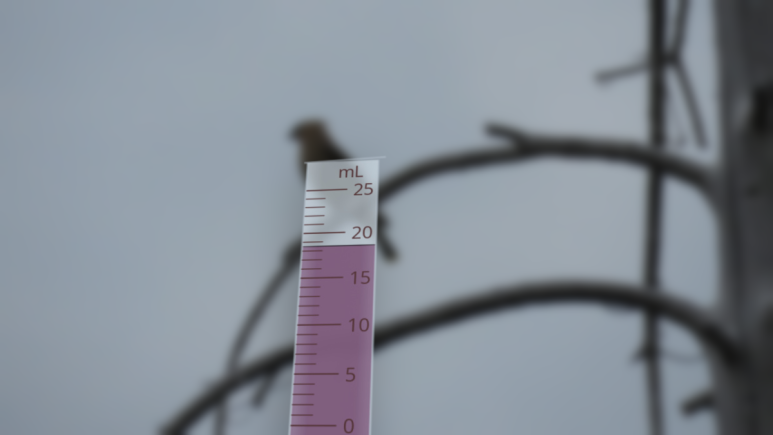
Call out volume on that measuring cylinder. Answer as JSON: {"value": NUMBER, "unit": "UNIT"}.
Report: {"value": 18.5, "unit": "mL"}
